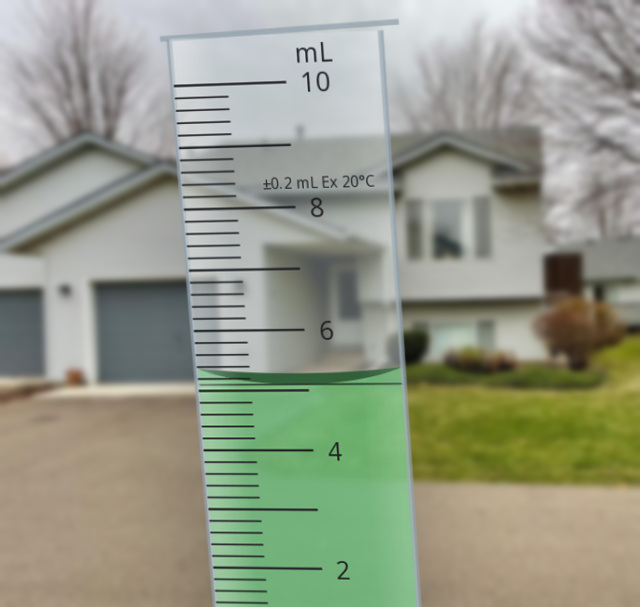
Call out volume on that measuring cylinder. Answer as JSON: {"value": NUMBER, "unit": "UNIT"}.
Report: {"value": 5.1, "unit": "mL"}
